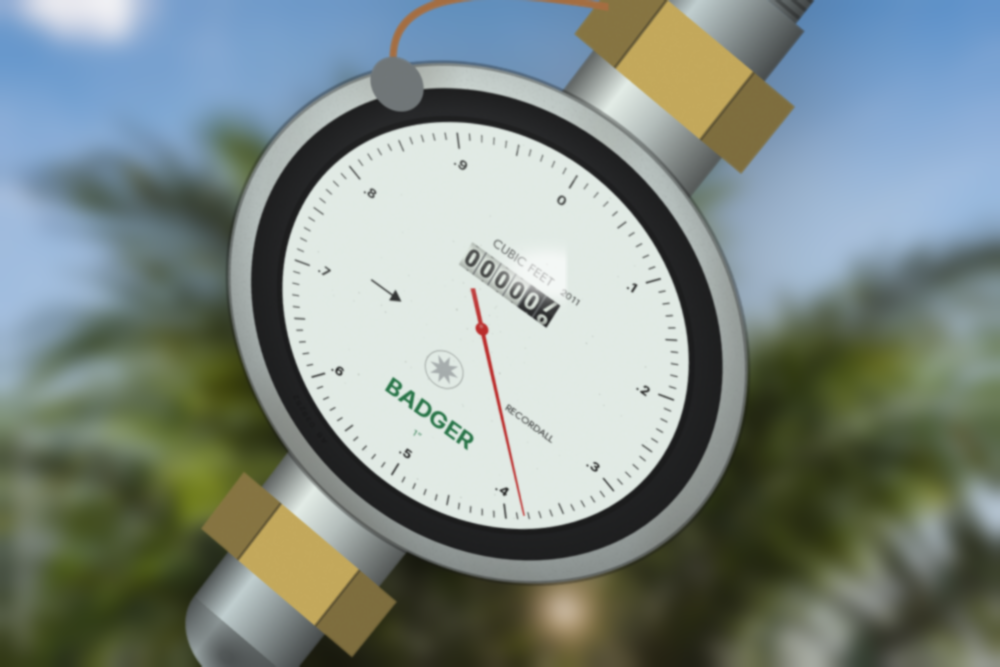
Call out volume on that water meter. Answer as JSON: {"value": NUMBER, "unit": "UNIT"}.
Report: {"value": 7.38, "unit": "ft³"}
